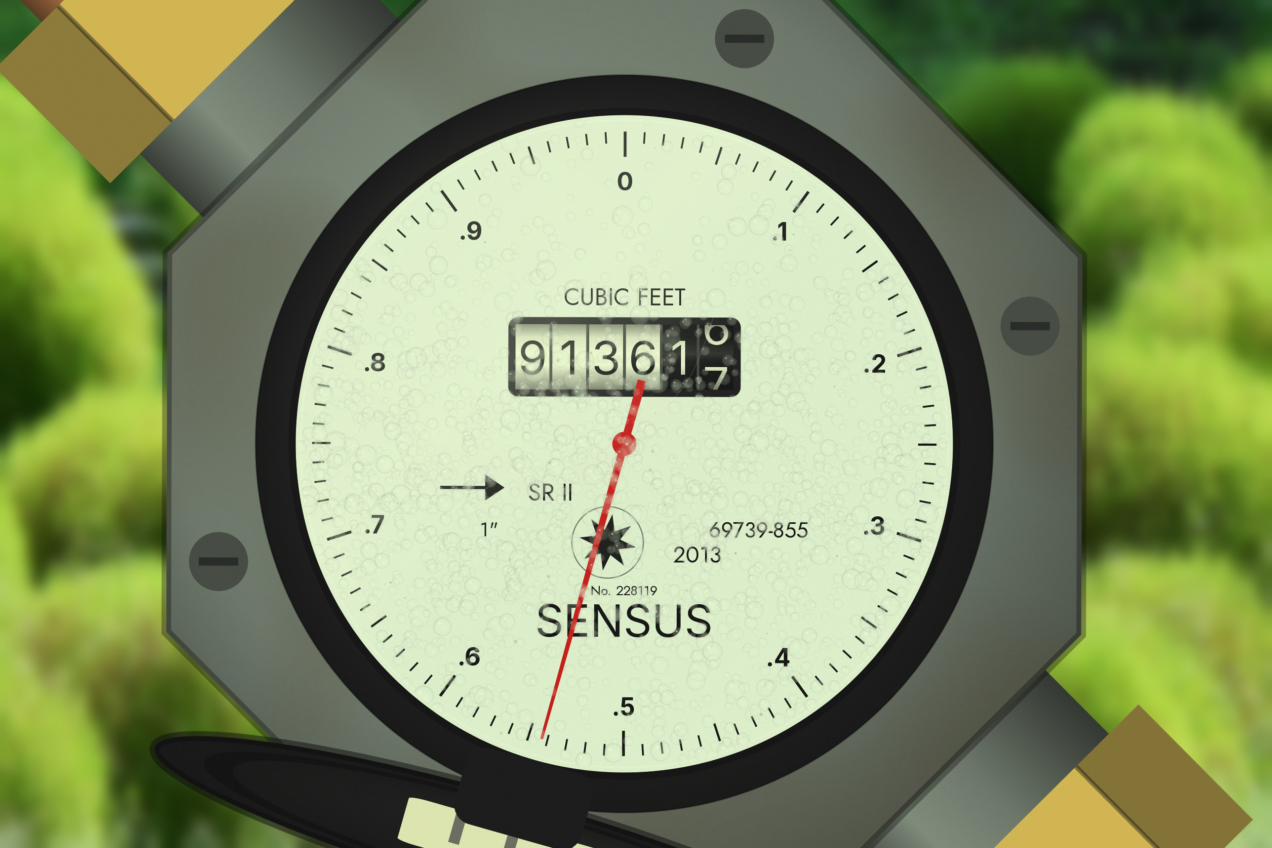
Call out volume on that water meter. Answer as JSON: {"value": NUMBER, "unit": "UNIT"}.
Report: {"value": 913616.54, "unit": "ft³"}
